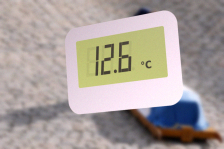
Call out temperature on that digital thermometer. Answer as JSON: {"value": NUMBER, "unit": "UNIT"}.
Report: {"value": 12.6, "unit": "°C"}
